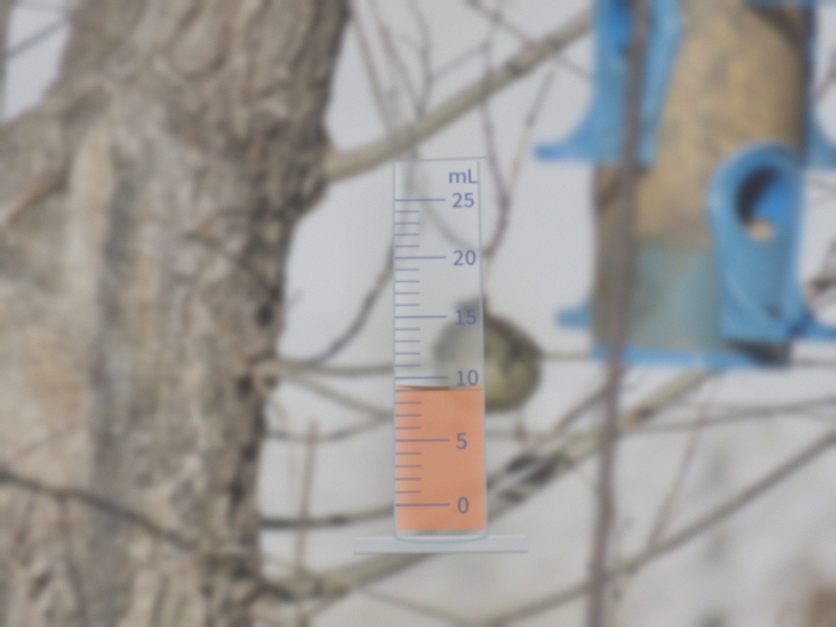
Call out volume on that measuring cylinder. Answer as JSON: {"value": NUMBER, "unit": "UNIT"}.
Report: {"value": 9, "unit": "mL"}
